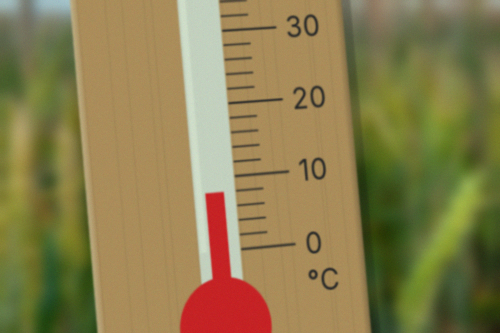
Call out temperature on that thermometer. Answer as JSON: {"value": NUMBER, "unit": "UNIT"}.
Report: {"value": 8, "unit": "°C"}
